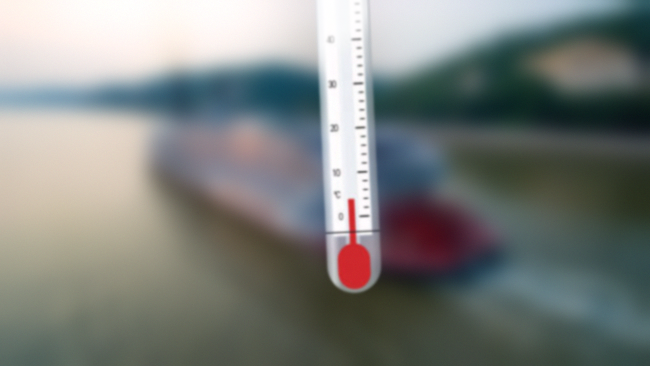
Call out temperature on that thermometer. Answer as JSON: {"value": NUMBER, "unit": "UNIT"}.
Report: {"value": 4, "unit": "°C"}
